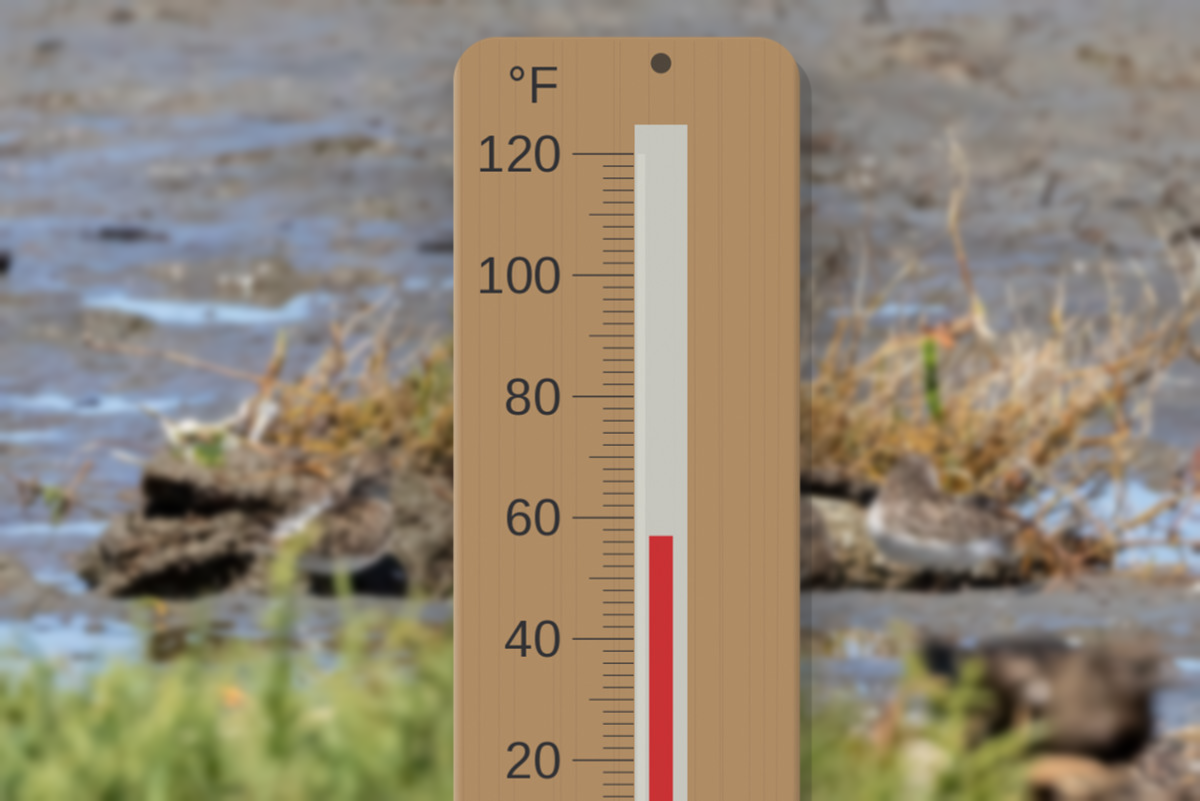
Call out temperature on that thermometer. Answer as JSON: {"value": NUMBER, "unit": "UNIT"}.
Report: {"value": 57, "unit": "°F"}
